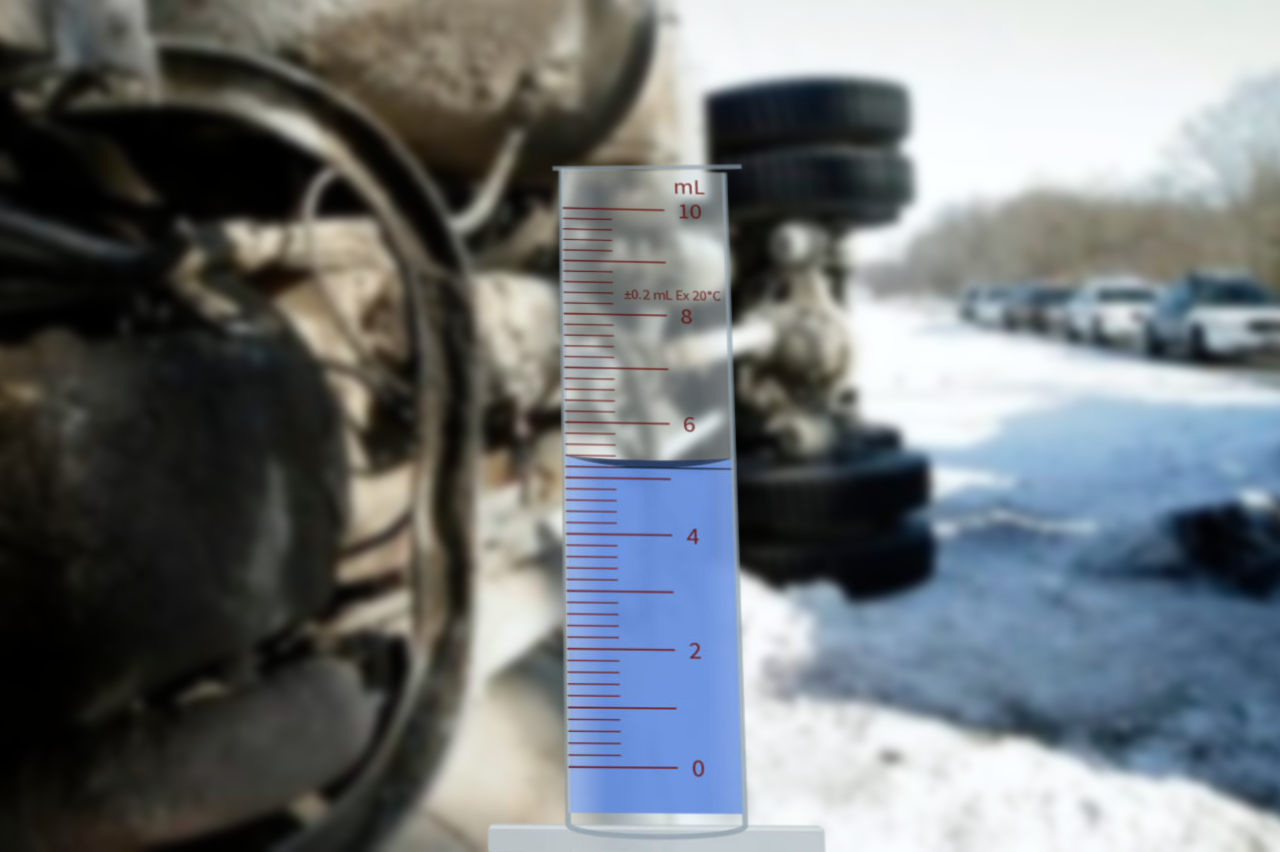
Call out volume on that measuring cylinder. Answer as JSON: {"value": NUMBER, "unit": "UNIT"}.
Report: {"value": 5.2, "unit": "mL"}
